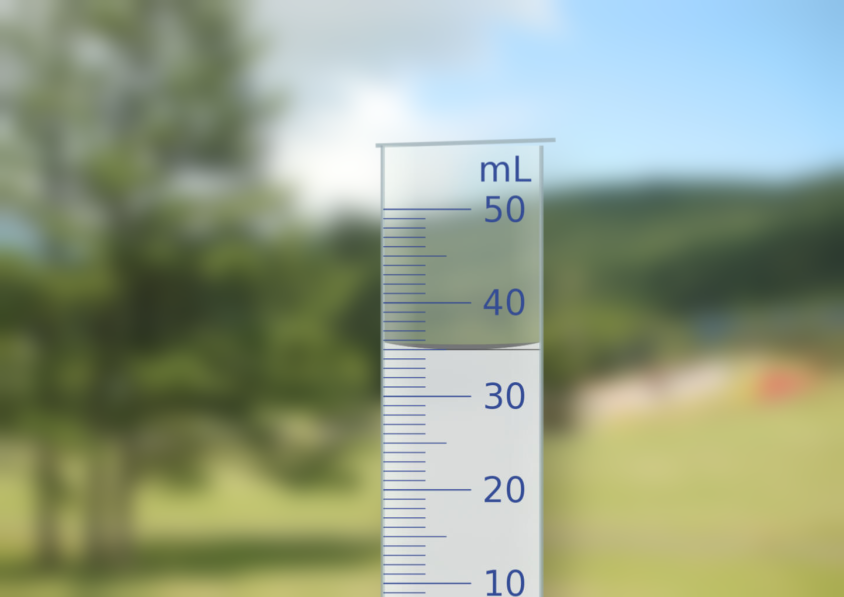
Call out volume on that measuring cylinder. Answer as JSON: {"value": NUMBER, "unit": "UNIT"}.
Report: {"value": 35, "unit": "mL"}
